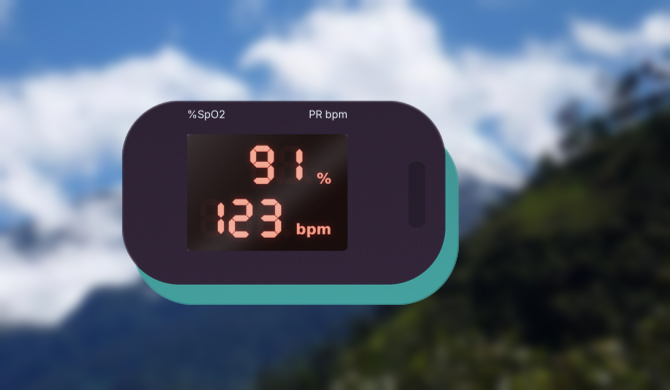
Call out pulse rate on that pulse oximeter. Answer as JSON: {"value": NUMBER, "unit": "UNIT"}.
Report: {"value": 123, "unit": "bpm"}
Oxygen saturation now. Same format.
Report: {"value": 91, "unit": "%"}
